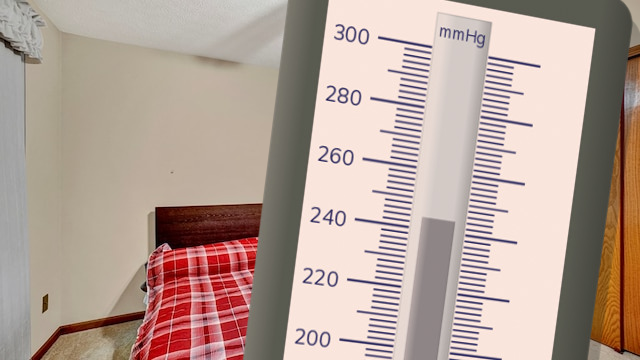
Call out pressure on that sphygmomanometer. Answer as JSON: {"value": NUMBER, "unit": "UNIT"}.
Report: {"value": 244, "unit": "mmHg"}
